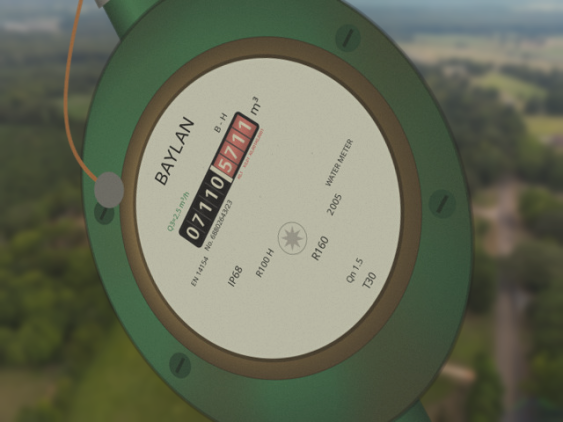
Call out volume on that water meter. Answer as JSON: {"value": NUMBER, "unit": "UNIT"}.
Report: {"value": 7110.5711, "unit": "m³"}
